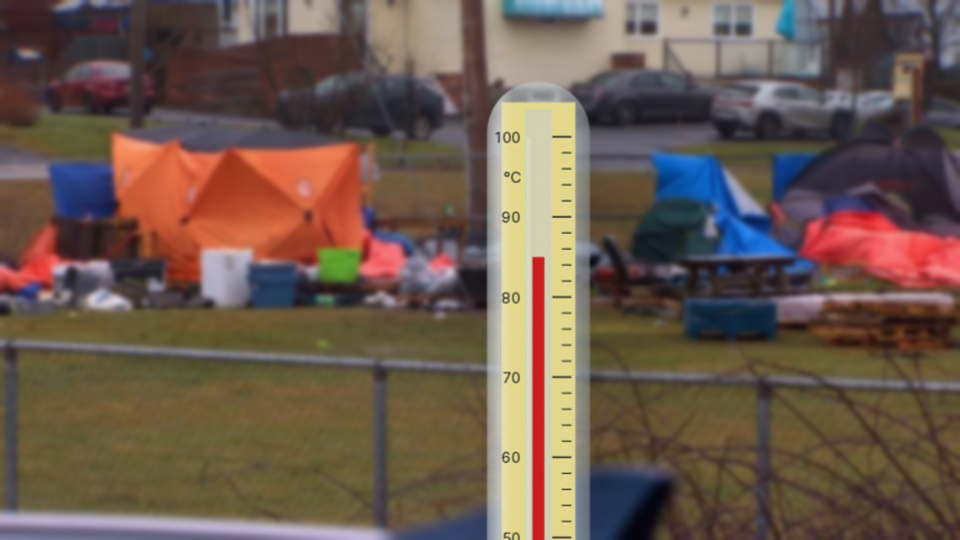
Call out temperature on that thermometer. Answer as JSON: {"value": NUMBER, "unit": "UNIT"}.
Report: {"value": 85, "unit": "°C"}
